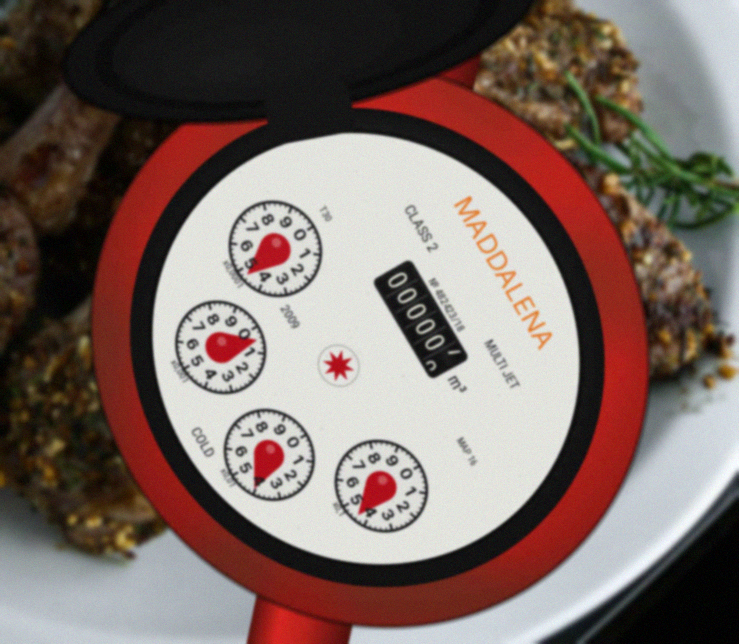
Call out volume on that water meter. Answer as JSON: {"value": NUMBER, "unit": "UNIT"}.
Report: {"value": 7.4404, "unit": "m³"}
